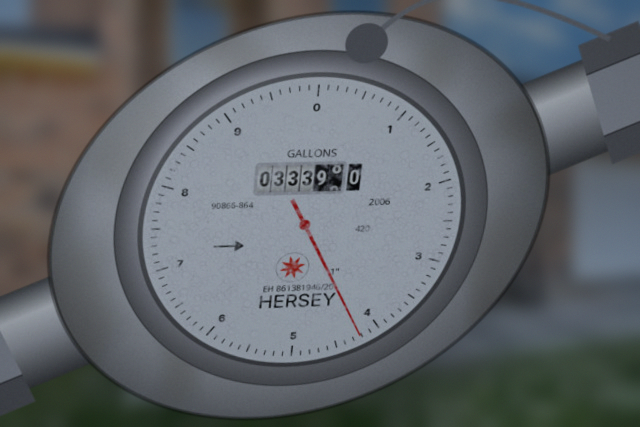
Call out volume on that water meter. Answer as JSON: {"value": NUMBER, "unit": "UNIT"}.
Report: {"value": 333984.2, "unit": "gal"}
